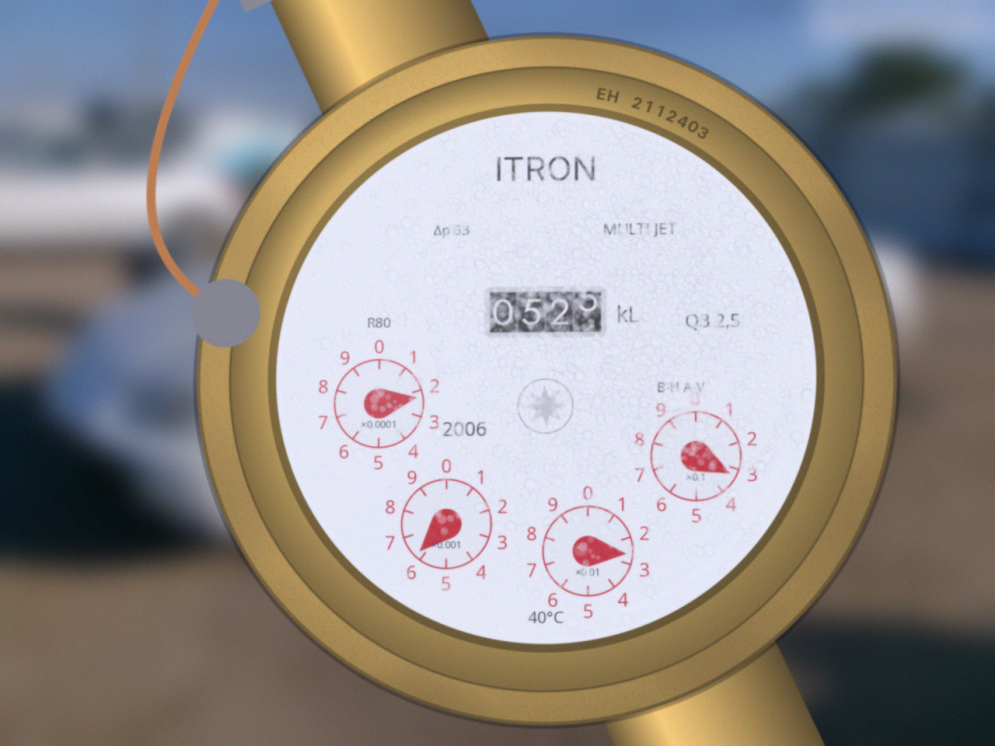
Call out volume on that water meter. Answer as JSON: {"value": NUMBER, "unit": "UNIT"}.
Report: {"value": 525.3262, "unit": "kL"}
